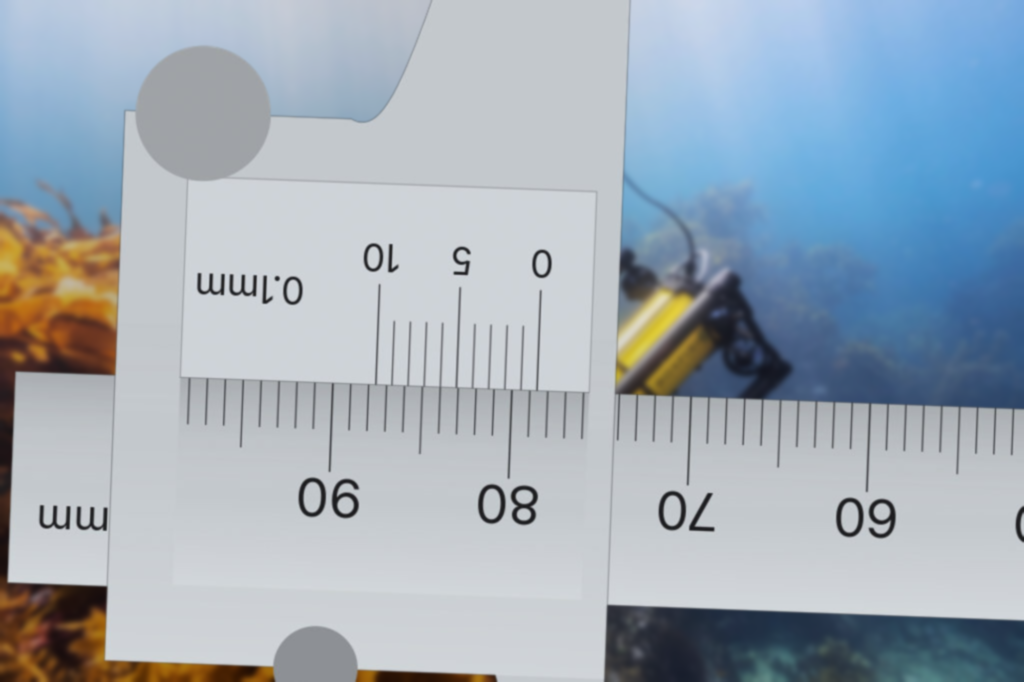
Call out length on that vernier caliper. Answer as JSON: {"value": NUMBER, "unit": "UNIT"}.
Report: {"value": 78.6, "unit": "mm"}
